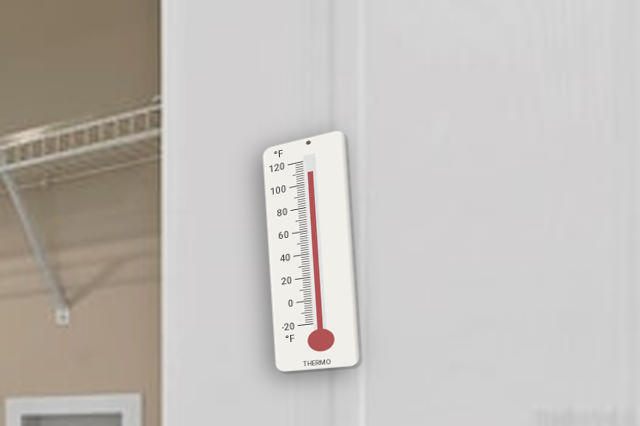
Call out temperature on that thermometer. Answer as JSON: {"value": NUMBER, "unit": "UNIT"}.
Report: {"value": 110, "unit": "°F"}
